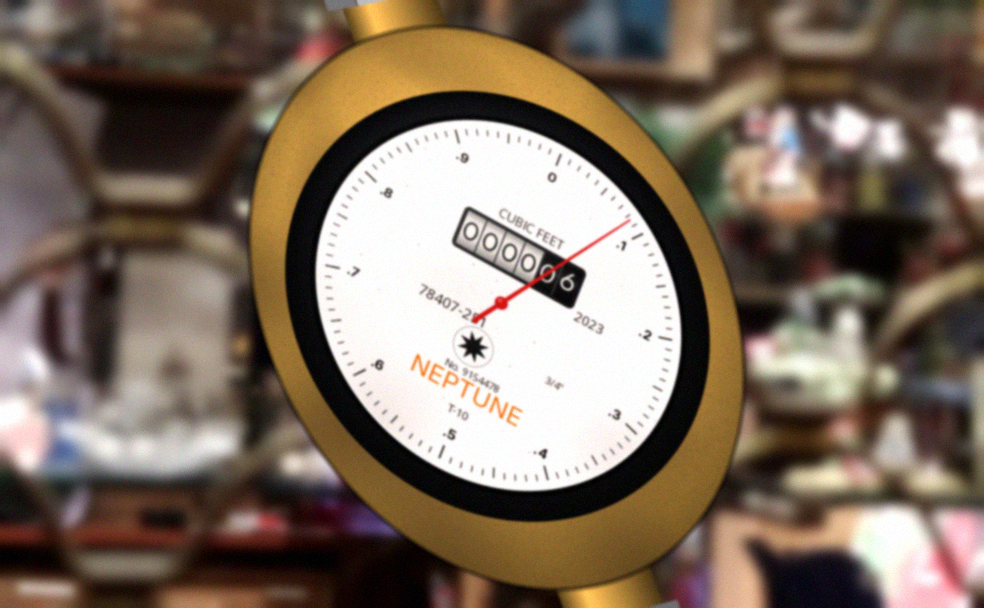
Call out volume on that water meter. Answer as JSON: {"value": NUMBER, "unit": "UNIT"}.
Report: {"value": 6.08, "unit": "ft³"}
